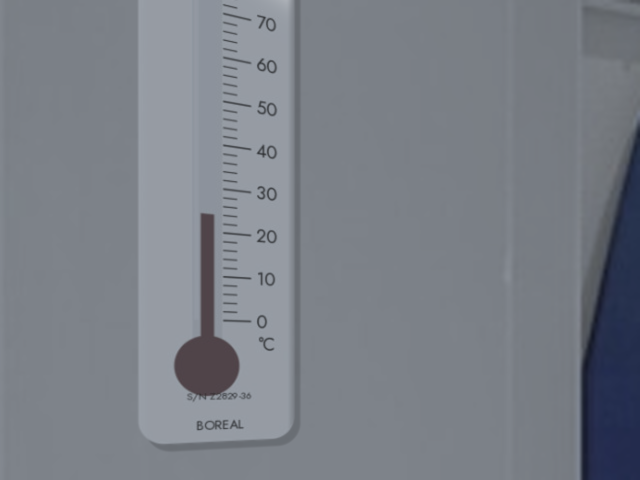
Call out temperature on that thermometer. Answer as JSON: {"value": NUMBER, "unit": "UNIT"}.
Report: {"value": 24, "unit": "°C"}
